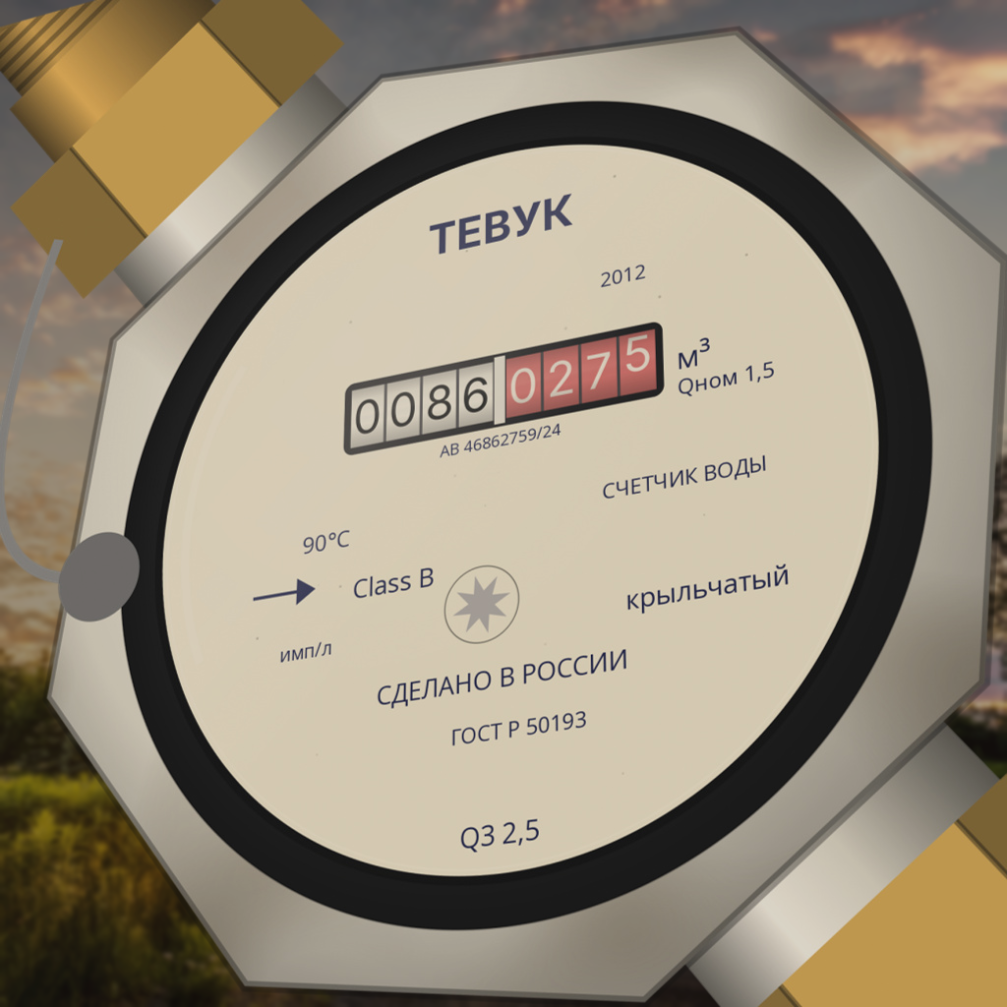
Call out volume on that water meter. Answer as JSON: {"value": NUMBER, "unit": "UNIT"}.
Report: {"value": 86.0275, "unit": "m³"}
